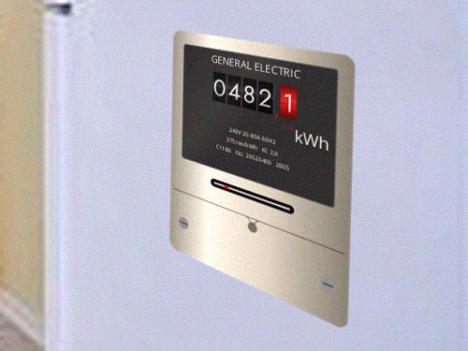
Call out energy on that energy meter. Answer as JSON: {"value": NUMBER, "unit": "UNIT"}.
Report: {"value": 482.1, "unit": "kWh"}
